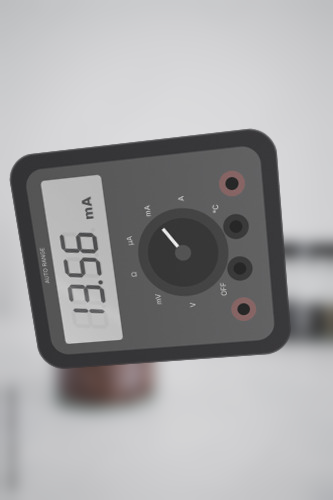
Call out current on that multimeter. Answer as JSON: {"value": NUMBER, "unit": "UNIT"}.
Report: {"value": 13.56, "unit": "mA"}
